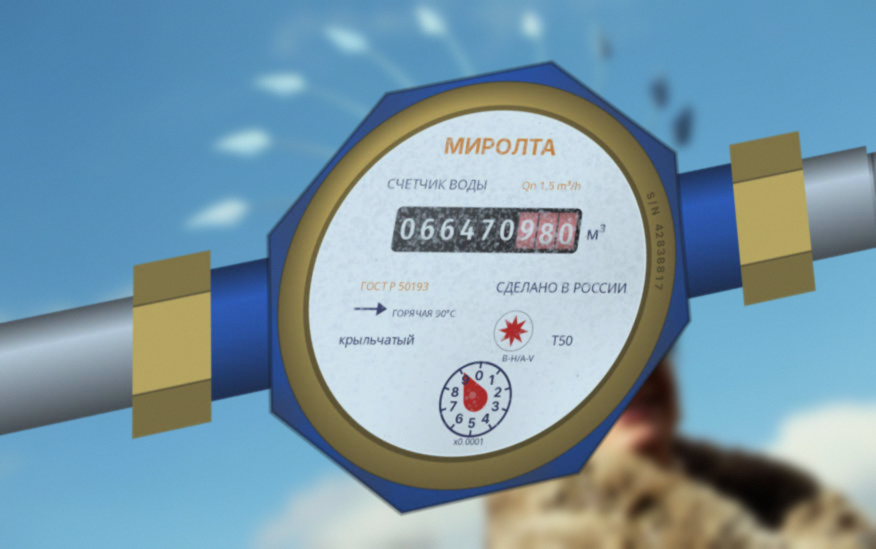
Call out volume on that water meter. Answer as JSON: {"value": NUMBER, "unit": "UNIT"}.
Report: {"value": 66470.9799, "unit": "m³"}
